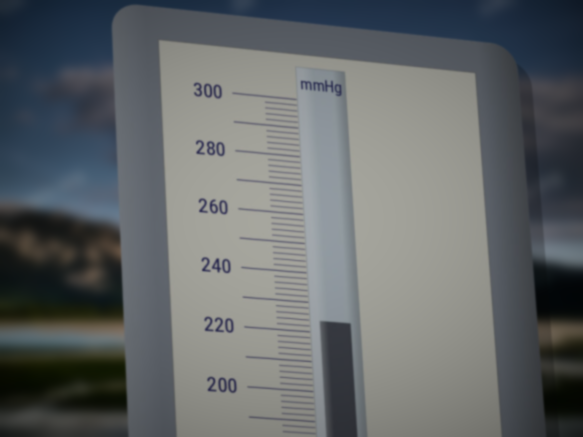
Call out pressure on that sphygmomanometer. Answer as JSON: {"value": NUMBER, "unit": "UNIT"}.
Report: {"value": 224, "unit": "mmHg"}
